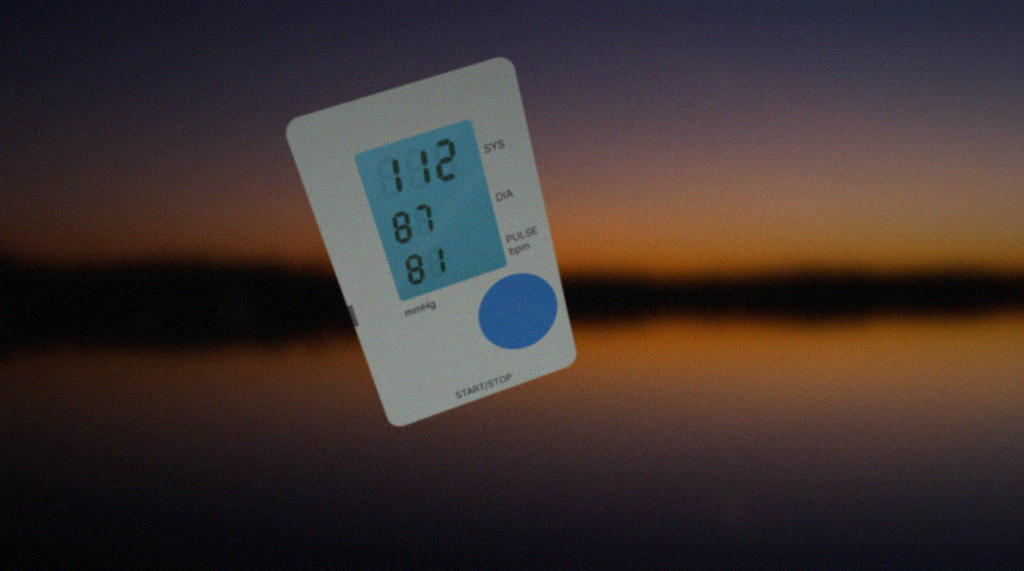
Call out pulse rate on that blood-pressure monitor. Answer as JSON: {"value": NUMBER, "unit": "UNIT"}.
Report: {"value": 81, "unit": "bpm"}
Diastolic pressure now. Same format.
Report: {"value": 87, "unit": "mmHg"}
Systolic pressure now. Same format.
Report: {"value": 112, "unit": "mmHg"}
